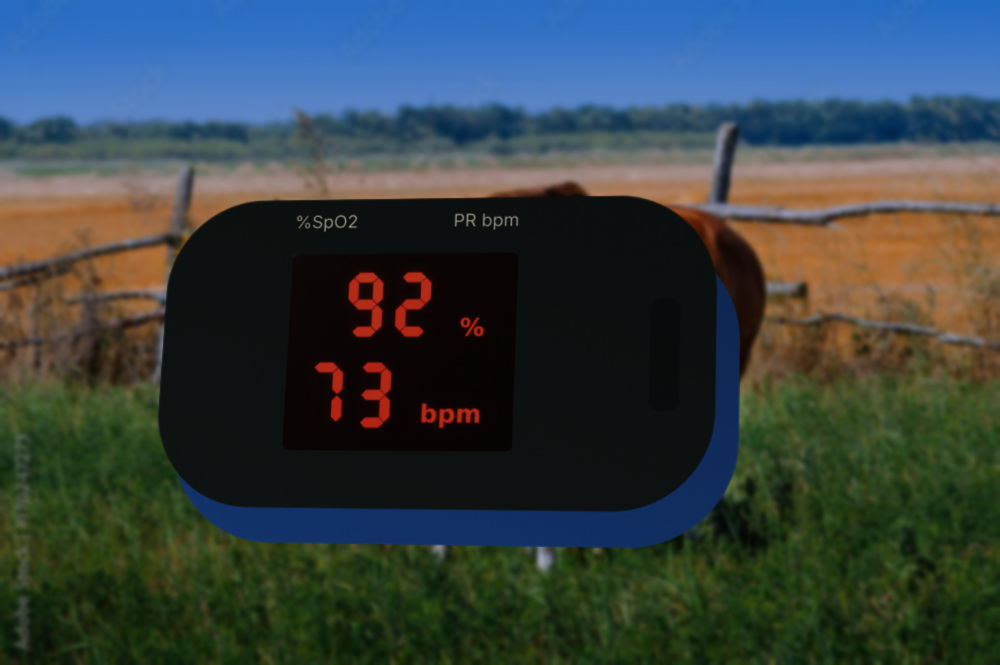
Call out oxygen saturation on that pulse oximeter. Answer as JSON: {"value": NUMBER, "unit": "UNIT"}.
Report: {"value": 92, "unit": "%"}
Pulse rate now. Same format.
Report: {"value": 73, "unit": "bpm"}
